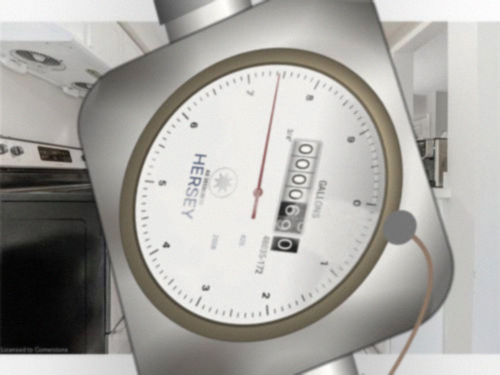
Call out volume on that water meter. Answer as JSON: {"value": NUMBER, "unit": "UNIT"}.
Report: {"value": 687.4, "unit": "gal"}
